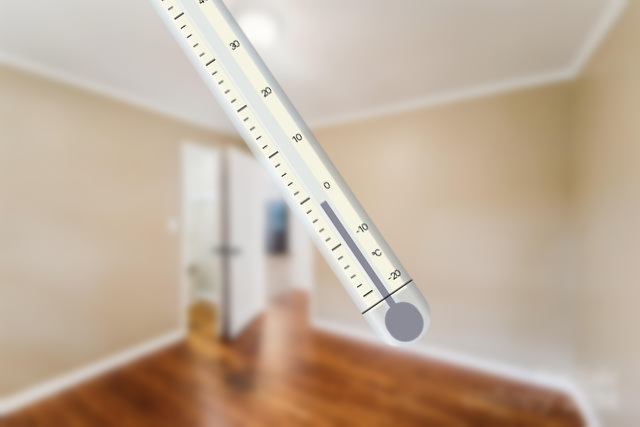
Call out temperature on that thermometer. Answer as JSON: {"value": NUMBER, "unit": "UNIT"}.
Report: {"value": -2, "unit": "°C"}
